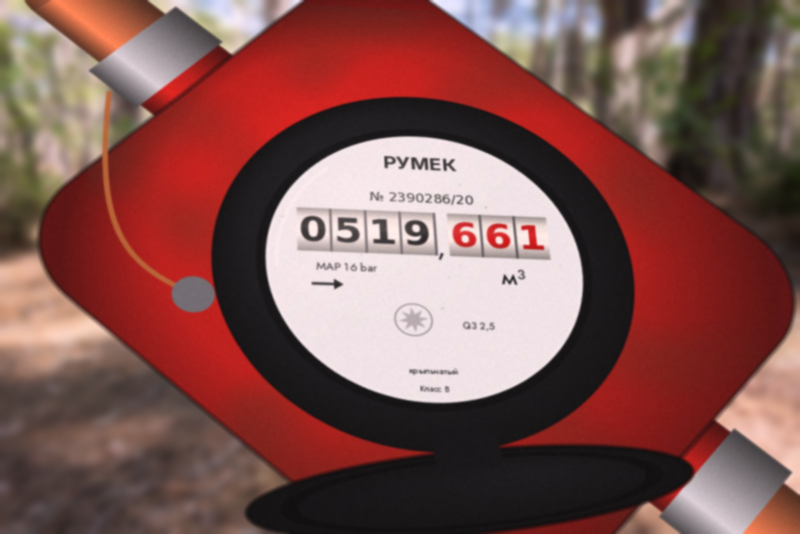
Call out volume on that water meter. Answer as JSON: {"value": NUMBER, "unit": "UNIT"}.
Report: {"value": 519.661, "unit": "m³"}
